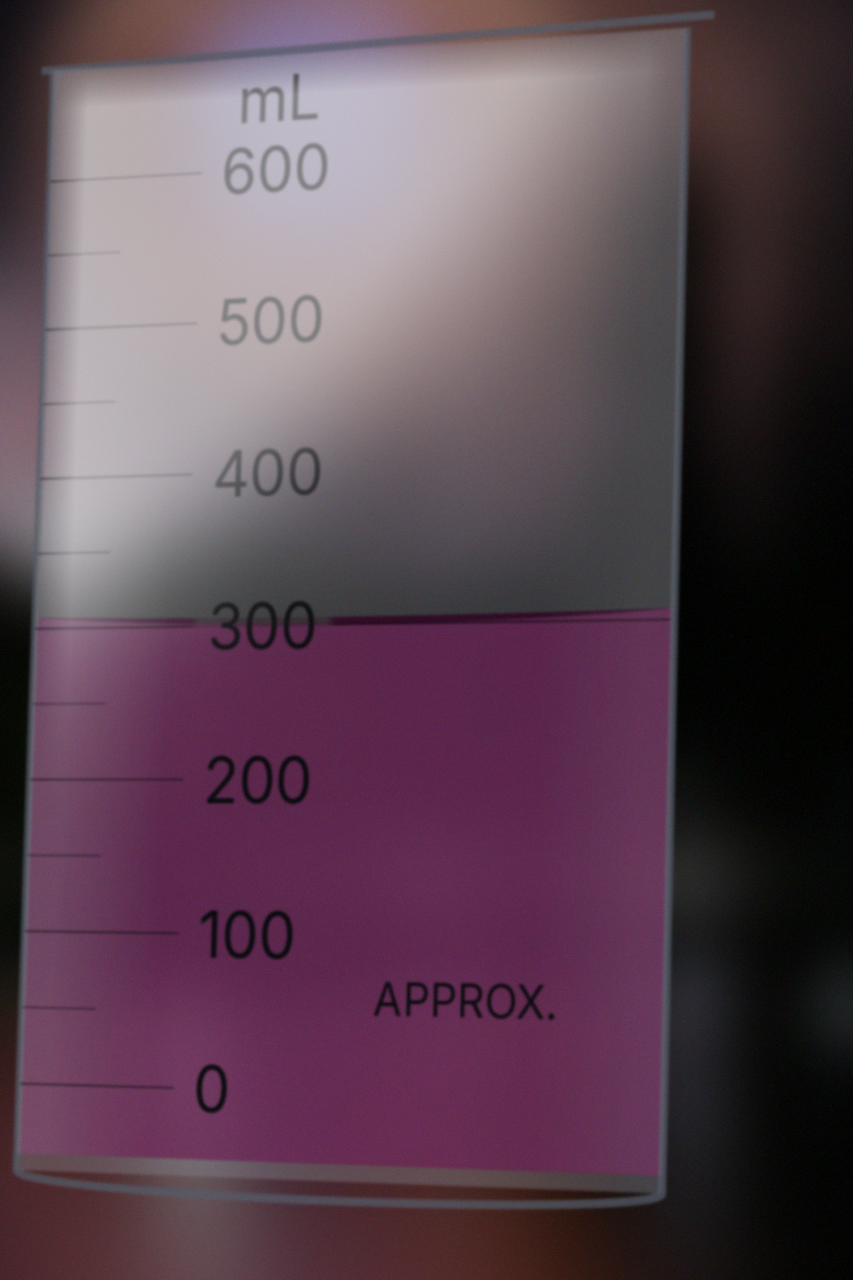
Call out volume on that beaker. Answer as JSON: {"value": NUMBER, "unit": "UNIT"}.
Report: {"value": 300, "unit": "mL"}
